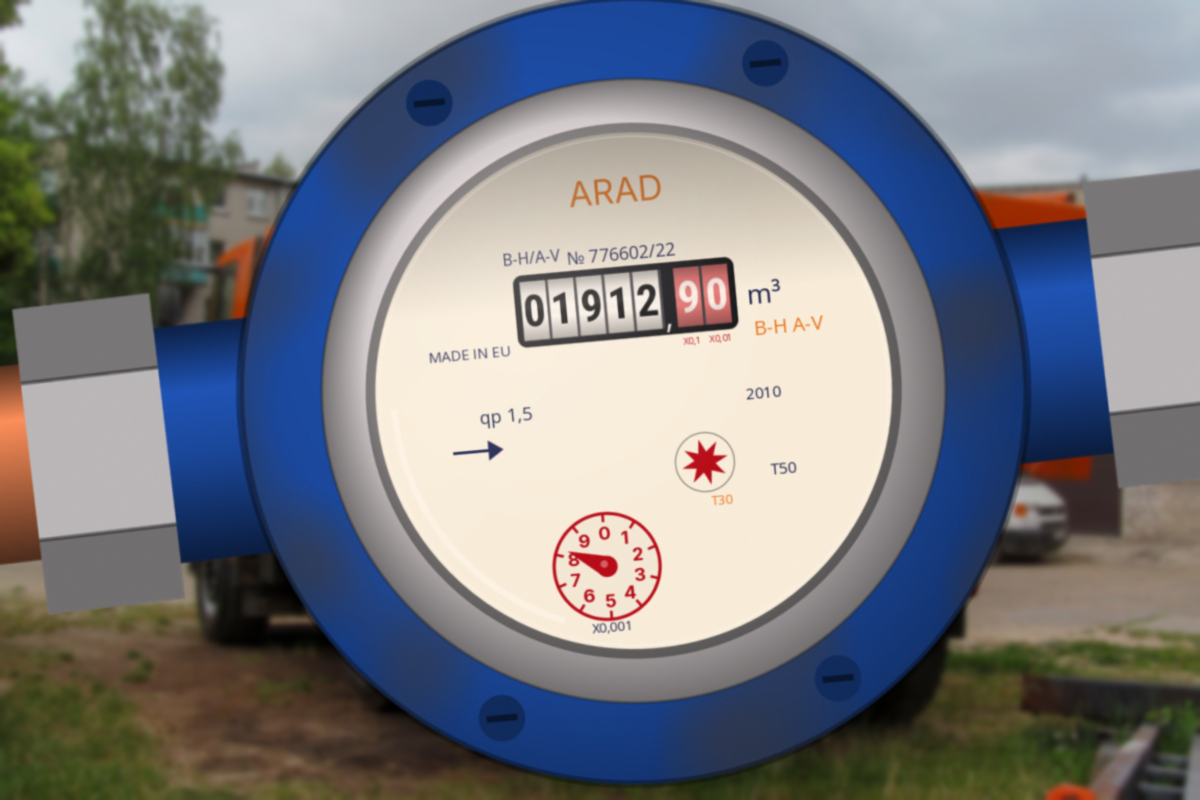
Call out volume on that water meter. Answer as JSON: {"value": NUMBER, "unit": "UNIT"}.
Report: {"value": 1912.908, "unit": "m³"}
